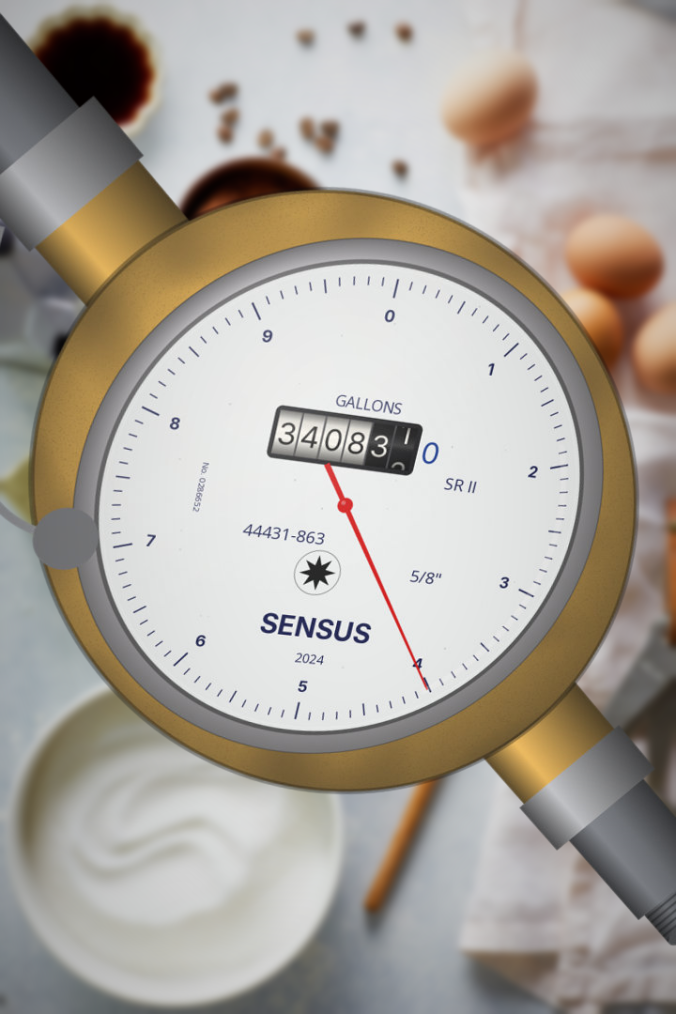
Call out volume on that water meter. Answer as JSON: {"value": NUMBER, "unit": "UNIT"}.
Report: {"value": 3408314.0, "unit": "gal"}
